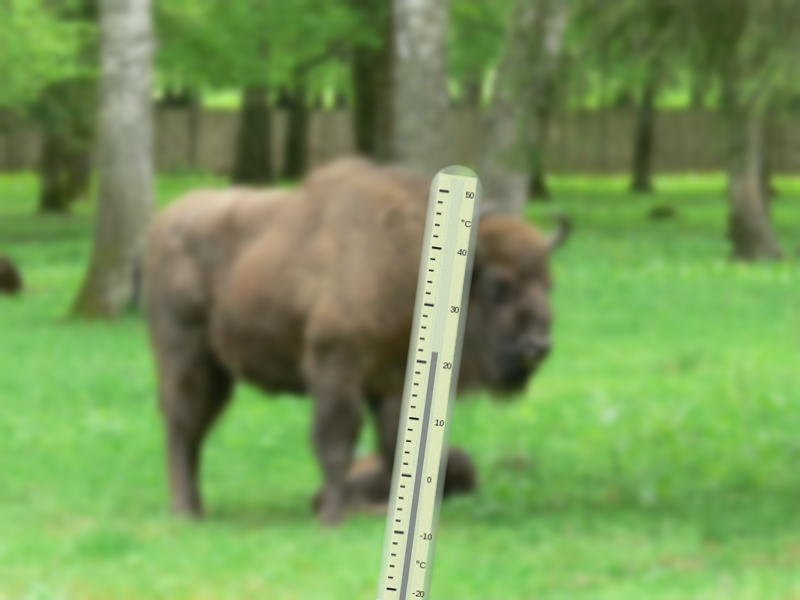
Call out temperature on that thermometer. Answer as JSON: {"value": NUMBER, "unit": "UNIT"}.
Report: {"value": 22, "unit": "°C"}
